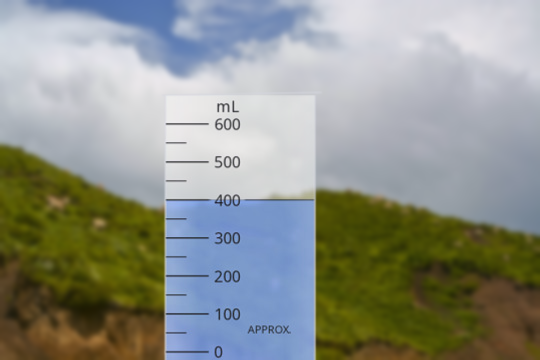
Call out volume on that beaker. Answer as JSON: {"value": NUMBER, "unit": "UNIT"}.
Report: {"value": 400, "unit": "mL"}
